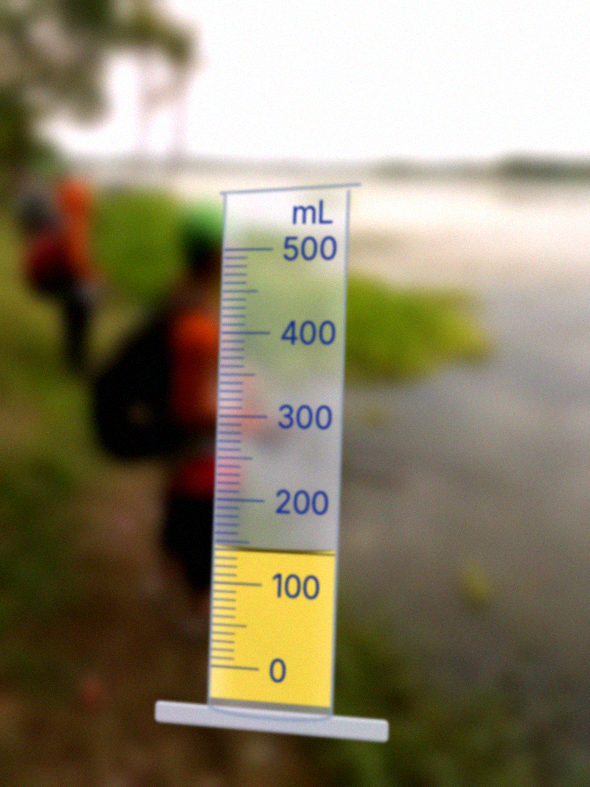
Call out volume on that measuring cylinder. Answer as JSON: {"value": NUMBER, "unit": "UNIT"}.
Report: {"value": 140, "unit": "mL"}
